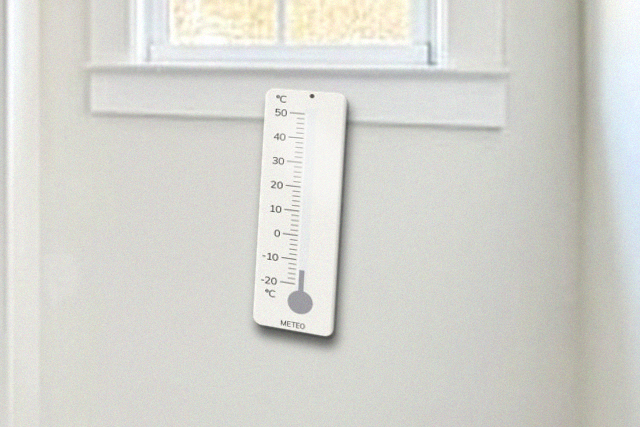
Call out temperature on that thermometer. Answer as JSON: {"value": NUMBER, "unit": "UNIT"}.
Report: {"value": -14, "unit": "°C"}
